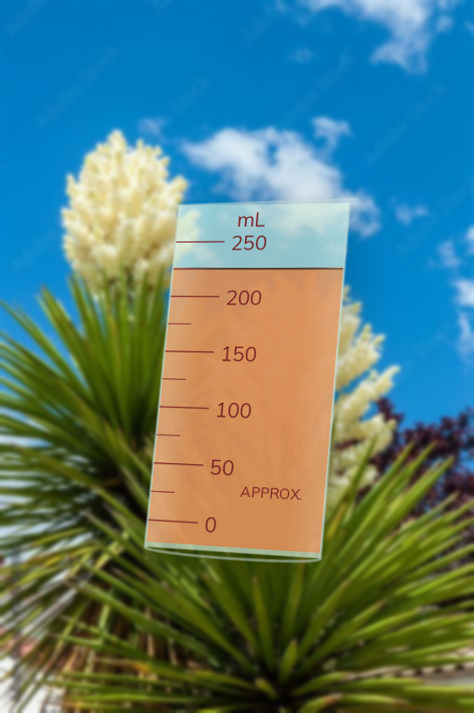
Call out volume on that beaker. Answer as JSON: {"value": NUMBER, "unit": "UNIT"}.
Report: {"value": 225, "unit": "mL"}
